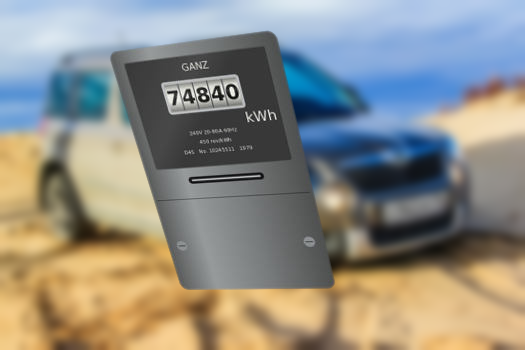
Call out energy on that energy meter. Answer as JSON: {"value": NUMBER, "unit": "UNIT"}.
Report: {"value": 74840, "unit": "kWh"}
